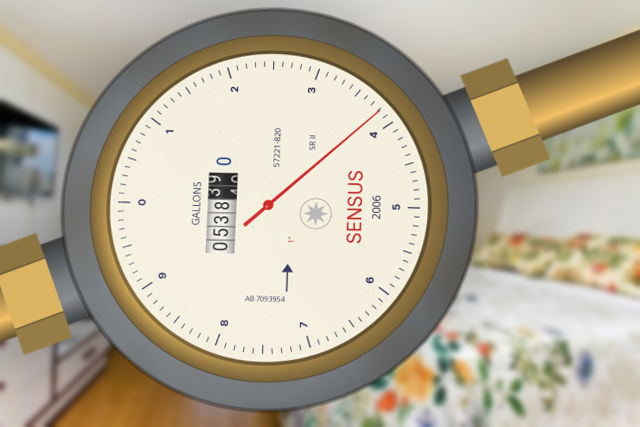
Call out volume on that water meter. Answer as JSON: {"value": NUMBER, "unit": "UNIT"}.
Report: {"value": 538393.8, "unit": "gal"}
